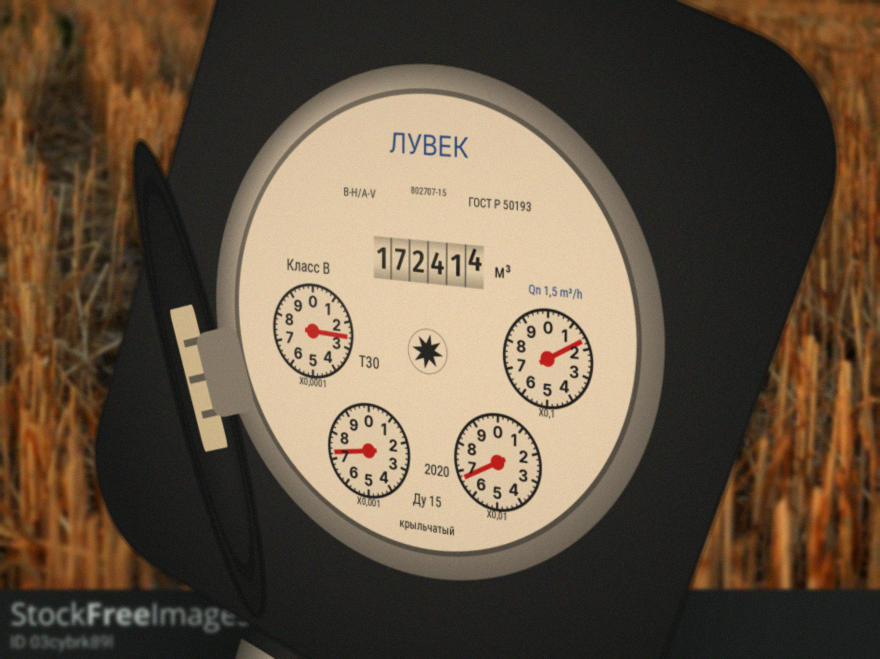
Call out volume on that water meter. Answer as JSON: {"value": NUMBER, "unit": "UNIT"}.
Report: {"value": 172414.1672, "unit": "m³"}
